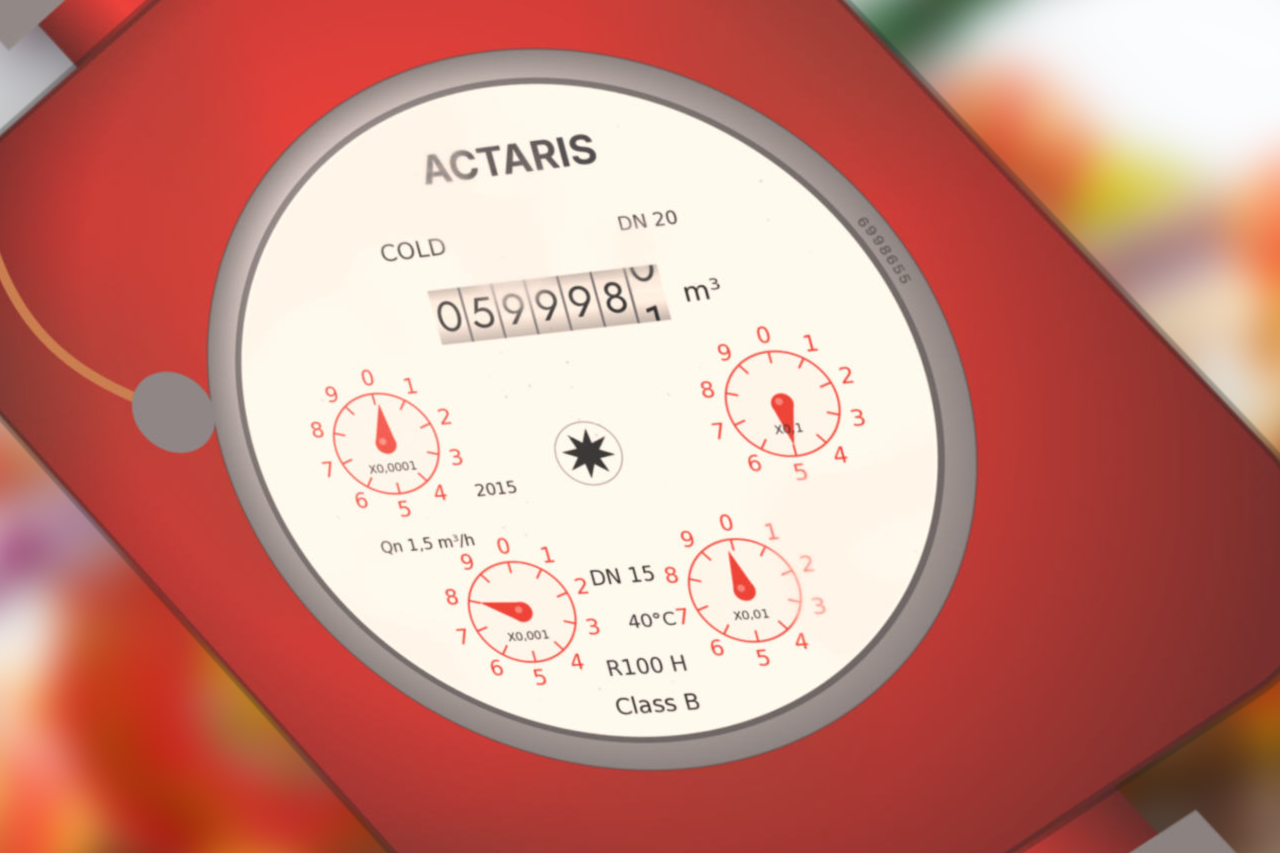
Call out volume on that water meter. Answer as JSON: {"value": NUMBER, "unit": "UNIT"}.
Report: {"value": 599980.4980, "unit": "m³"}
